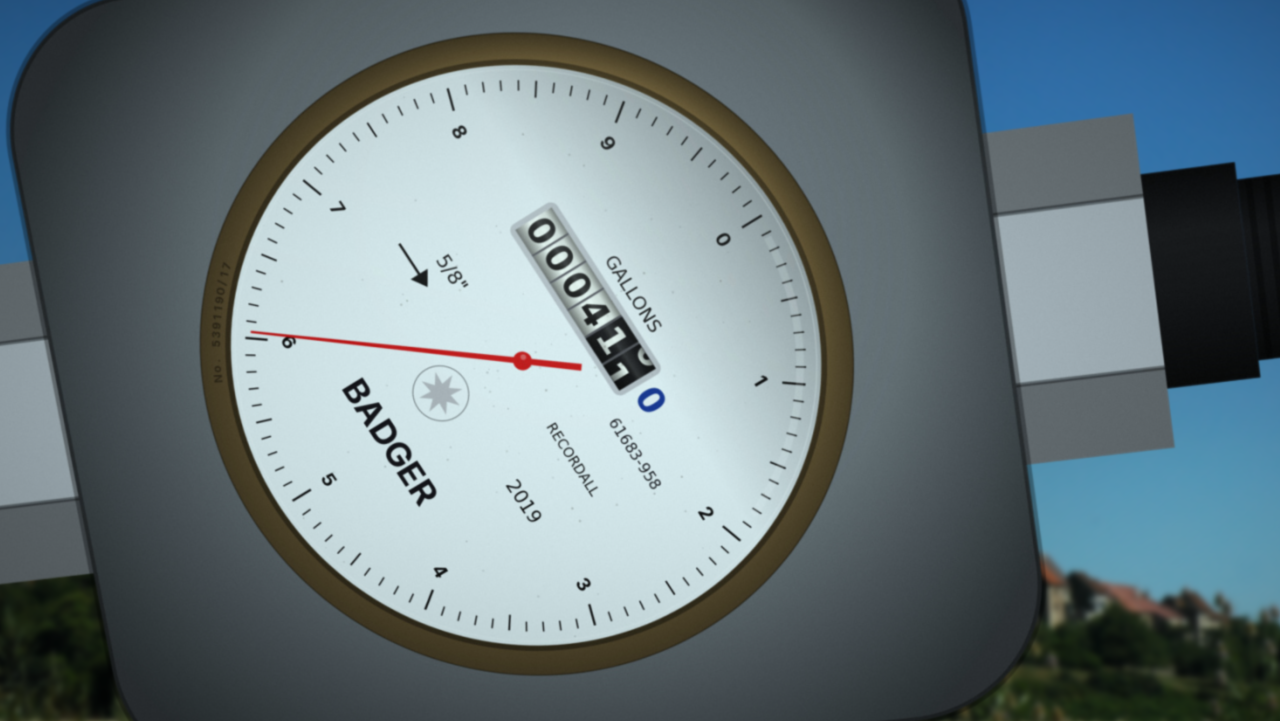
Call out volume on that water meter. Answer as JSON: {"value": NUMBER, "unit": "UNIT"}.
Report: {"value": 4106.0, "unit": "gal"}
